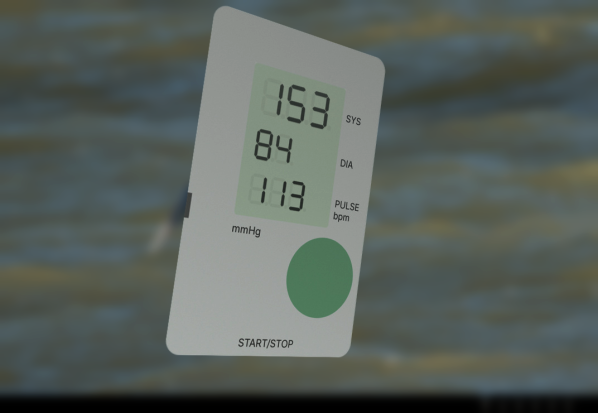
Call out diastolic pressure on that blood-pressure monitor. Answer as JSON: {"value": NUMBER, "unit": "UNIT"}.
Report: {"value": 84, "unit": "mmHg"}
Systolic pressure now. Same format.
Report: {"value": 153, "unit": "mmHg"}
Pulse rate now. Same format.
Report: {"value": 113, "unit": "bpm"}
